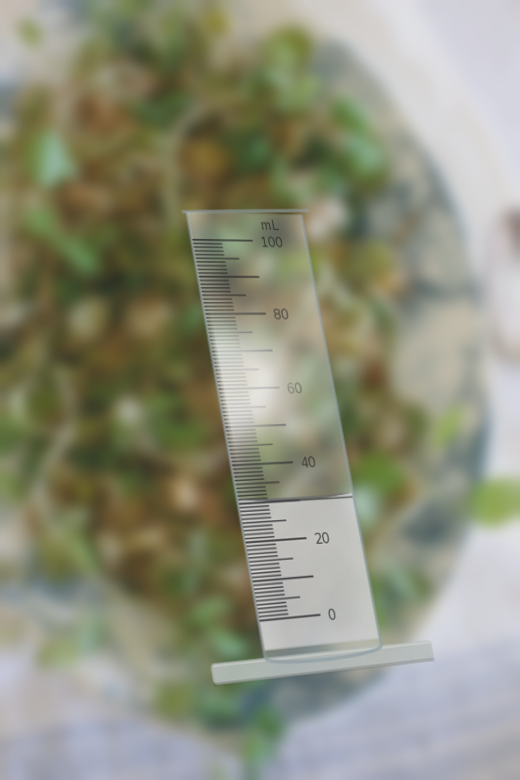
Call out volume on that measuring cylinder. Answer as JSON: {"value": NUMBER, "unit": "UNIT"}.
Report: {"value": 30, "unit": "mL"}
